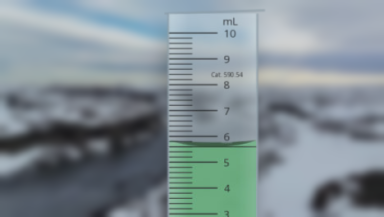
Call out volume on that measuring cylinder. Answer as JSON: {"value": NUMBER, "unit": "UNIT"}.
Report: {"value": 5.6, "unit": "mL"}
